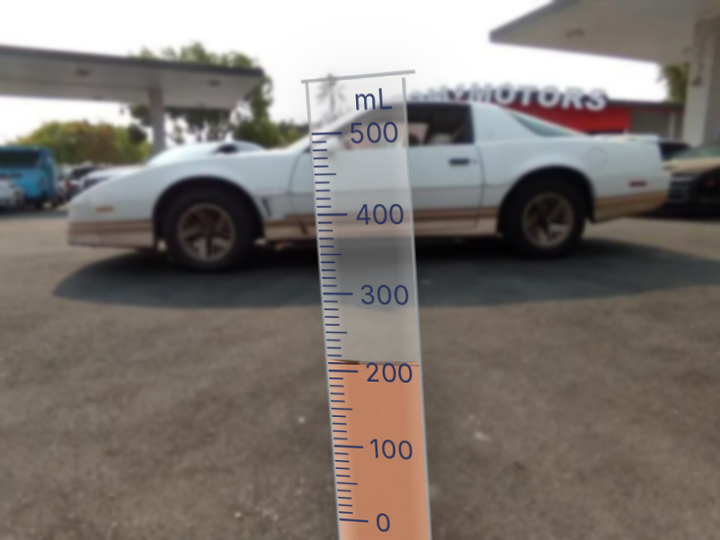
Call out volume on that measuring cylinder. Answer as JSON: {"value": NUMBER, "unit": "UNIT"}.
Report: {"value": 210, "unit": "mL"}
